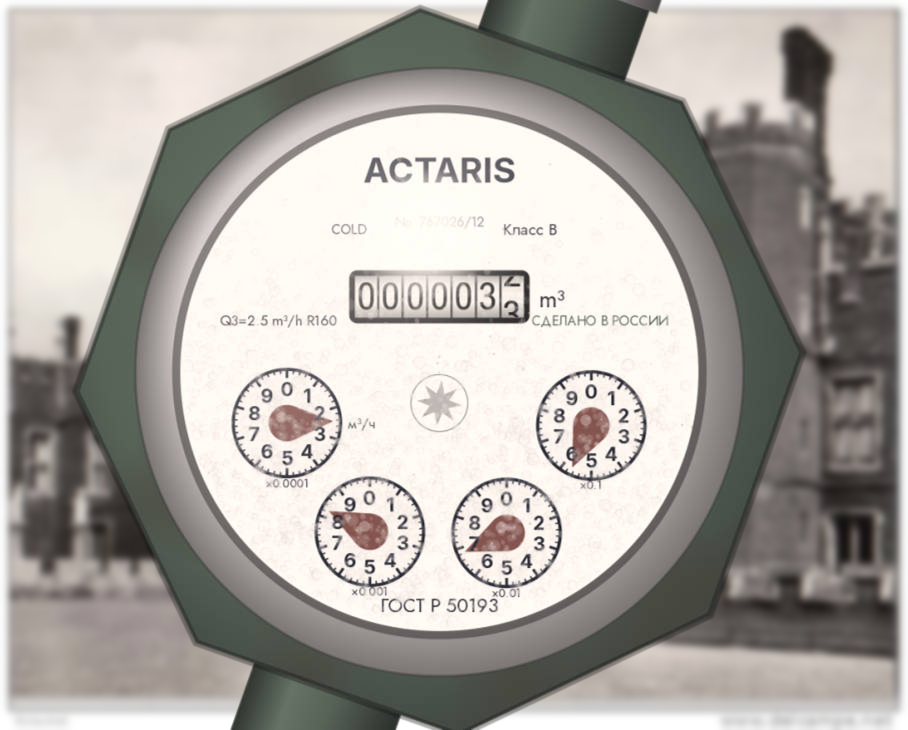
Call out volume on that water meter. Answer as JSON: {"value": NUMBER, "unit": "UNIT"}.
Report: {"value": 32.5682, "unit": "m³"}
